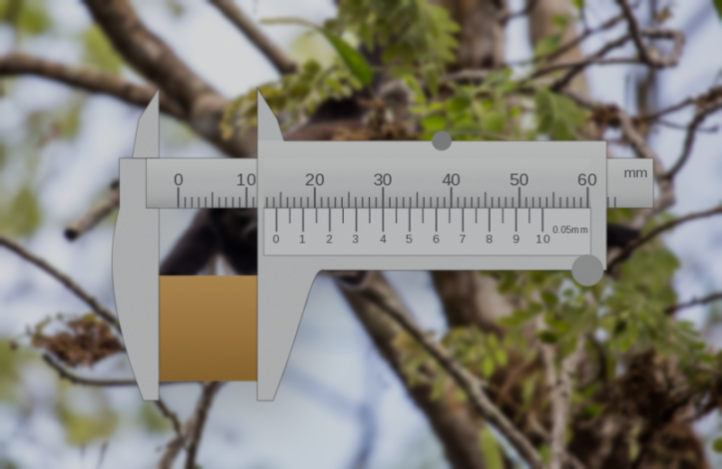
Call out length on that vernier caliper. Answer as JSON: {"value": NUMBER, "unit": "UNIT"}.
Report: {"value": 14.4, "unit": "mm"}
